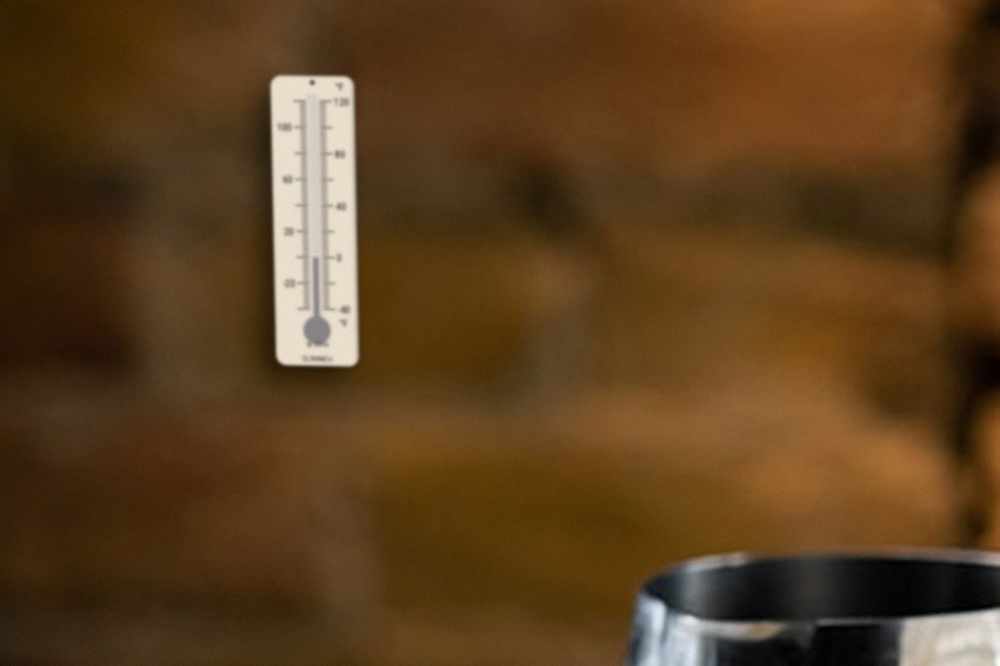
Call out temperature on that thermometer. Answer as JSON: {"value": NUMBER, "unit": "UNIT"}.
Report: {"value": 0, "unit": "°F"}
